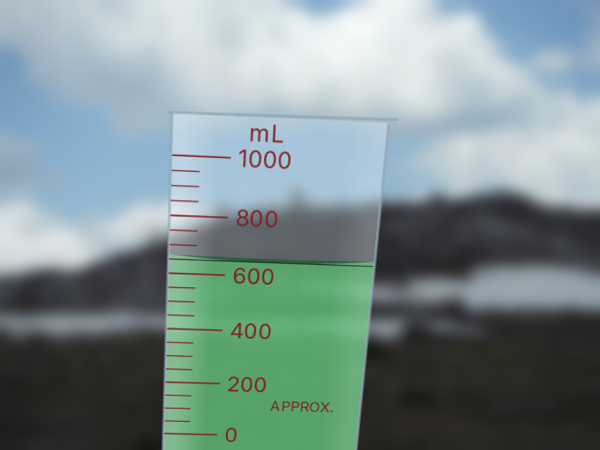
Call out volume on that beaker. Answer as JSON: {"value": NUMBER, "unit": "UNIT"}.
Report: {"value": 650, "unit": "mL"}
